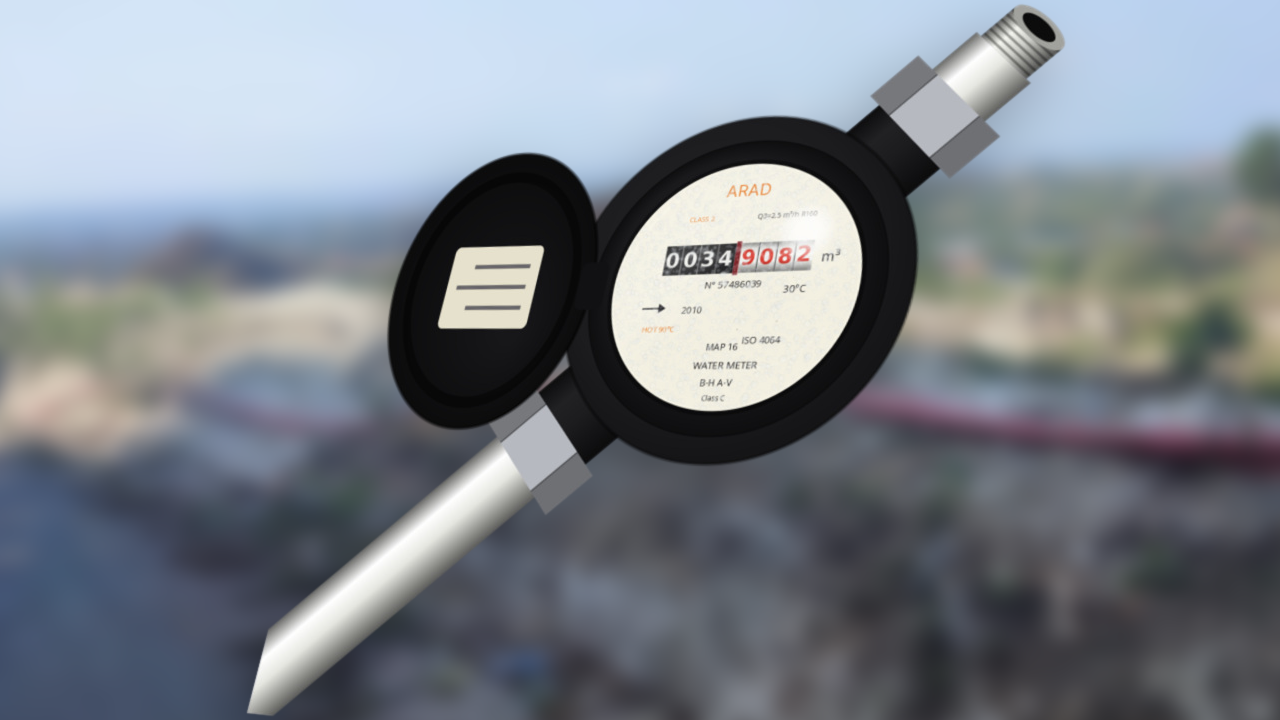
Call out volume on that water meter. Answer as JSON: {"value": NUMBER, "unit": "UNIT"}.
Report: {"value": 34.9082, "unit": "m³"}
